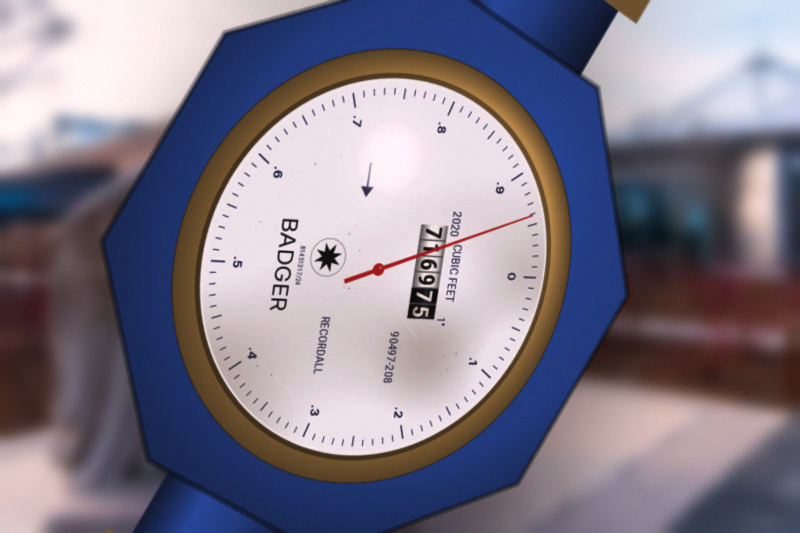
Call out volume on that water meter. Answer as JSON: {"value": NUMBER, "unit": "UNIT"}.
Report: {"value": 716974.94, "unit": "ft³"}
